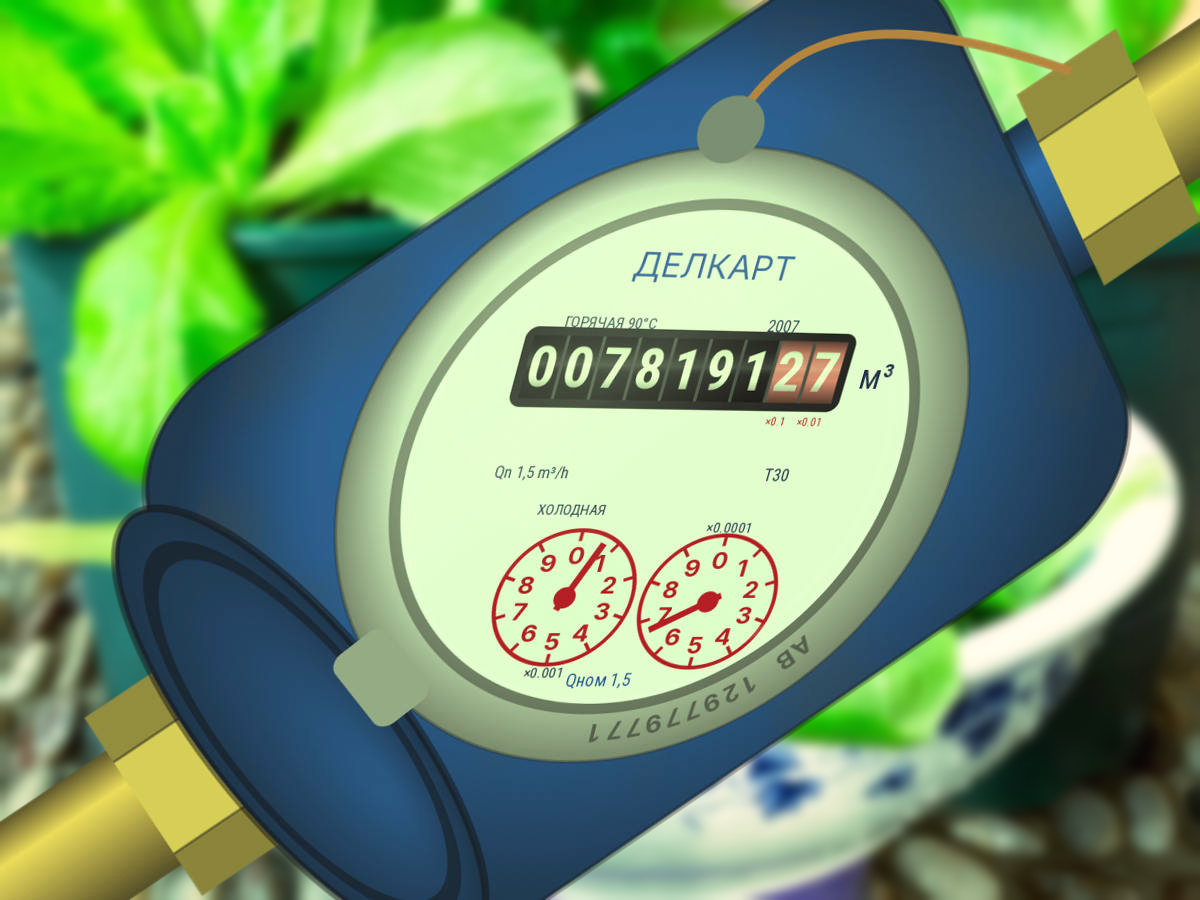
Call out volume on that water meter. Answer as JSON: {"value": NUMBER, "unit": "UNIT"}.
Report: {"value": 78191.2706, "unit": "m³"}
